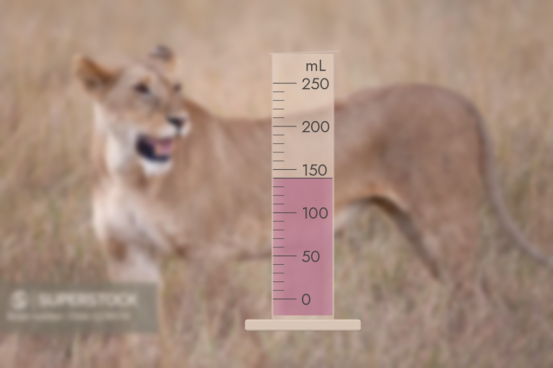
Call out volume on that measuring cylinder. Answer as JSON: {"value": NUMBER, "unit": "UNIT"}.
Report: {"value": 140, "unit": "mL"}
